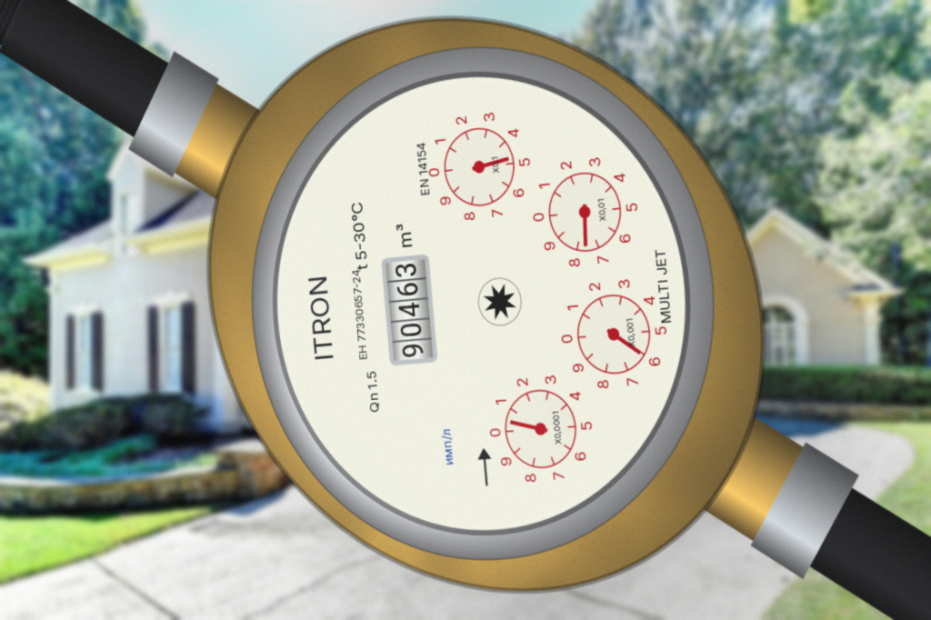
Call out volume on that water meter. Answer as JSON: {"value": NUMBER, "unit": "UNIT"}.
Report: {"value": 90463.4760, "unit": "m³"}
